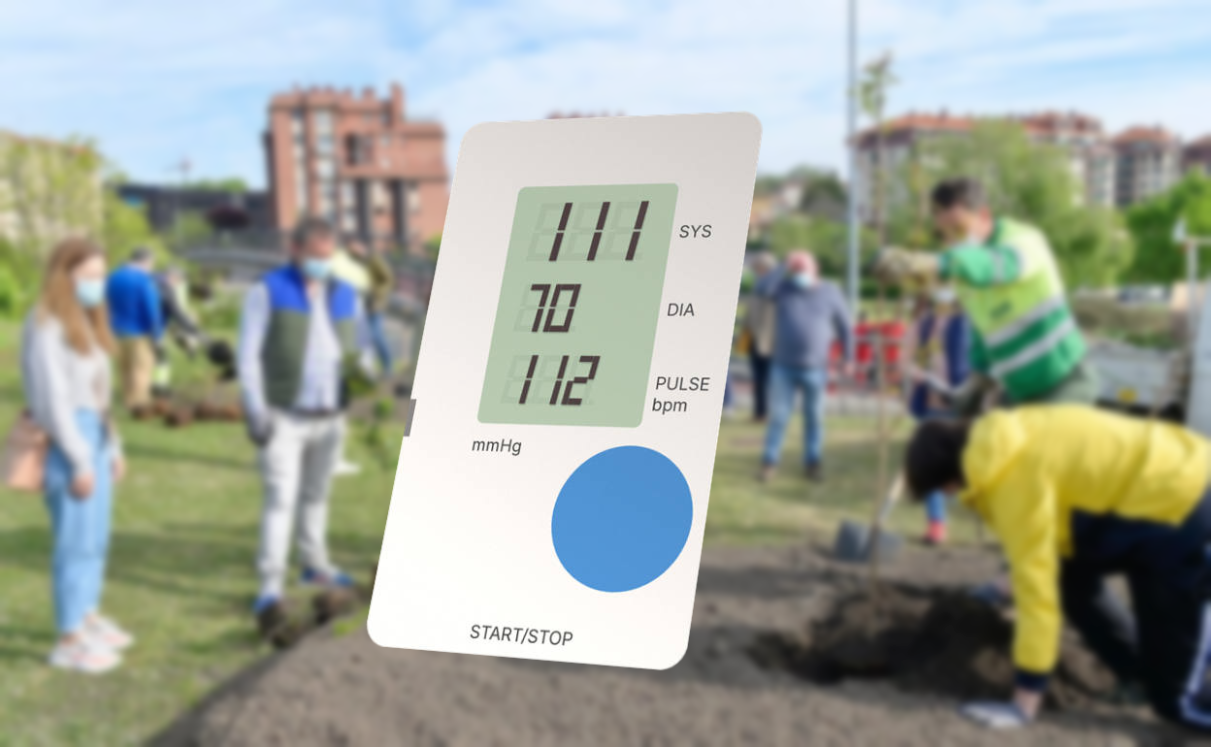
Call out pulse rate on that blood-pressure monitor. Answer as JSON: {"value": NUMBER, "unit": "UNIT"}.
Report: {"value": 112, "unit": "bpm"}
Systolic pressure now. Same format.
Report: {"value": 111, "unit": "mmHg"}
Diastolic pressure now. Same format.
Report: {"value": 70, "unit": "mmHg"}
